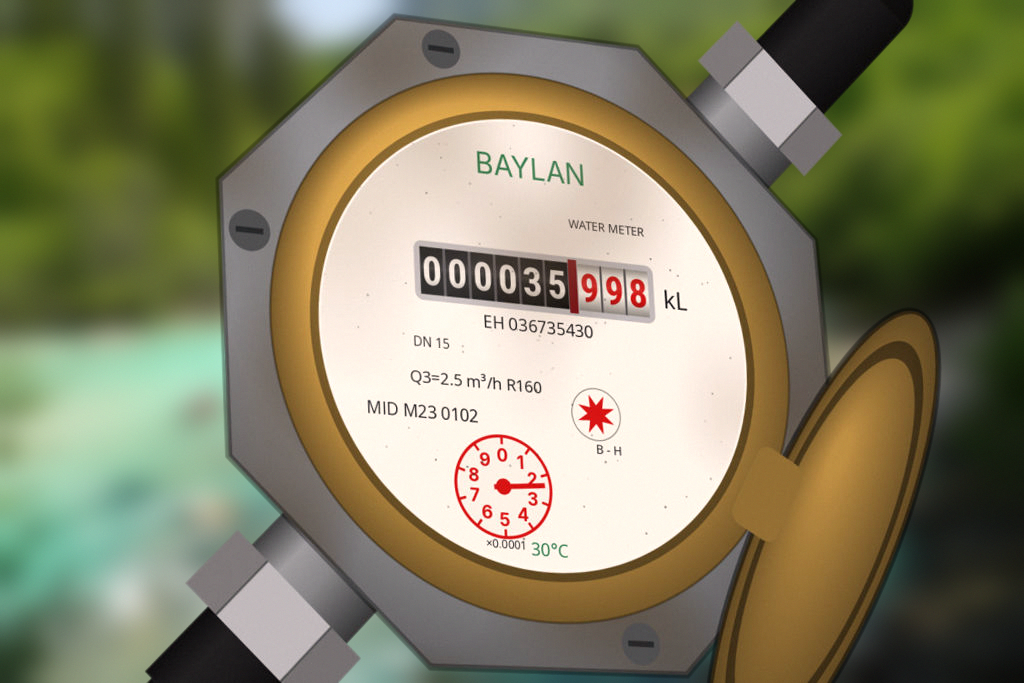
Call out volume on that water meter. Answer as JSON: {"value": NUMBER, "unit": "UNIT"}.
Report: {"value": 35.9982, "unit": "kL"}
